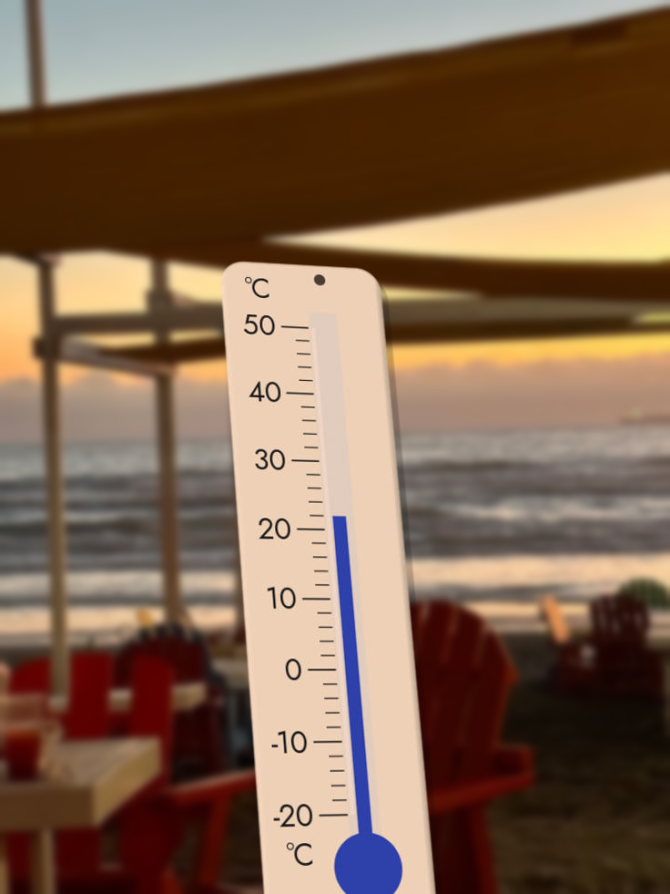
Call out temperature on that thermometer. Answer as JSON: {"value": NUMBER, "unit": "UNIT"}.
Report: {"value": 22, "unit": "°C"}
